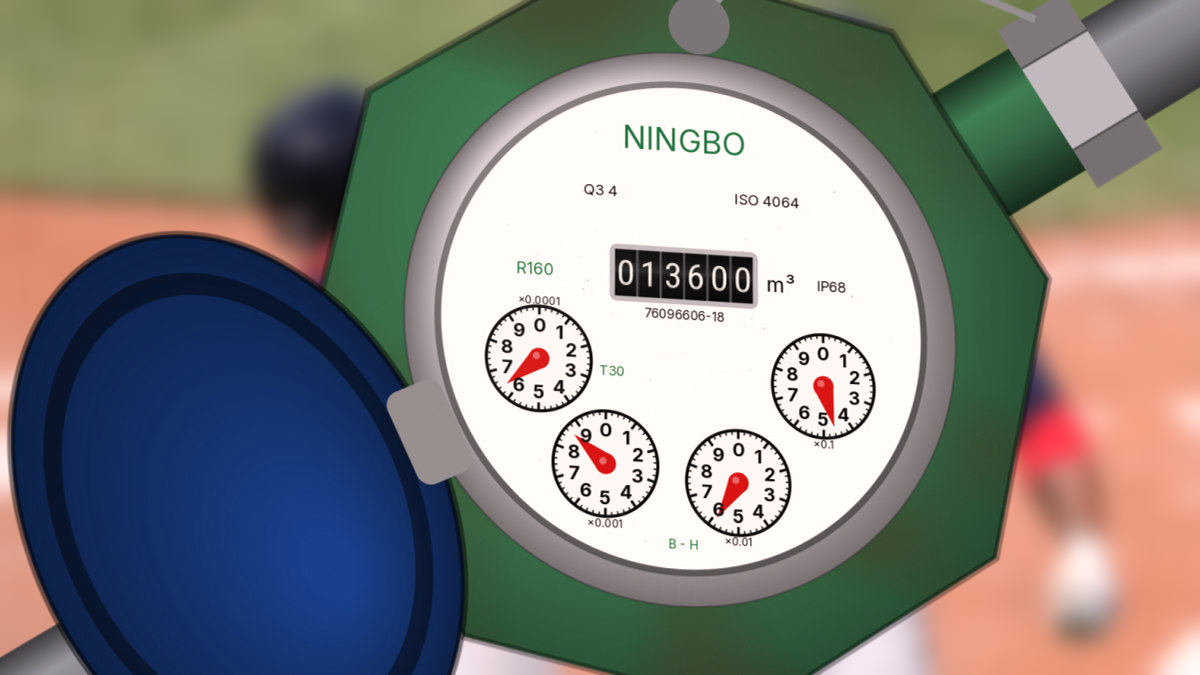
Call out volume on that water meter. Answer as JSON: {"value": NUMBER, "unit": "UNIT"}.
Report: {"value": 13600.4586, "unit": "m³"}
